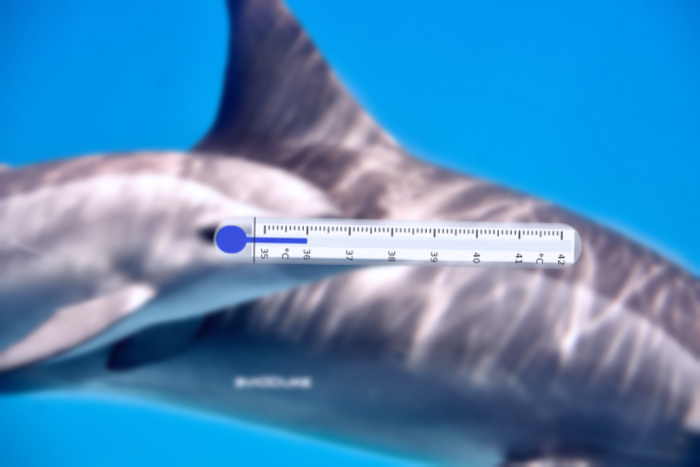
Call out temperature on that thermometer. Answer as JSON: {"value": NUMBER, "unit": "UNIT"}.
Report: {"value": 36, "unit": "°C"}
